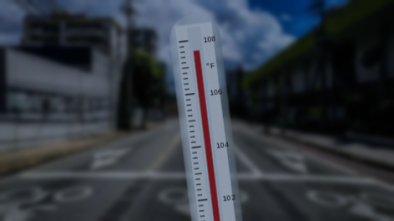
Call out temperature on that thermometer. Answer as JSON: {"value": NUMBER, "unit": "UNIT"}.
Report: {"value": 107.6, "unit": "°F"}
